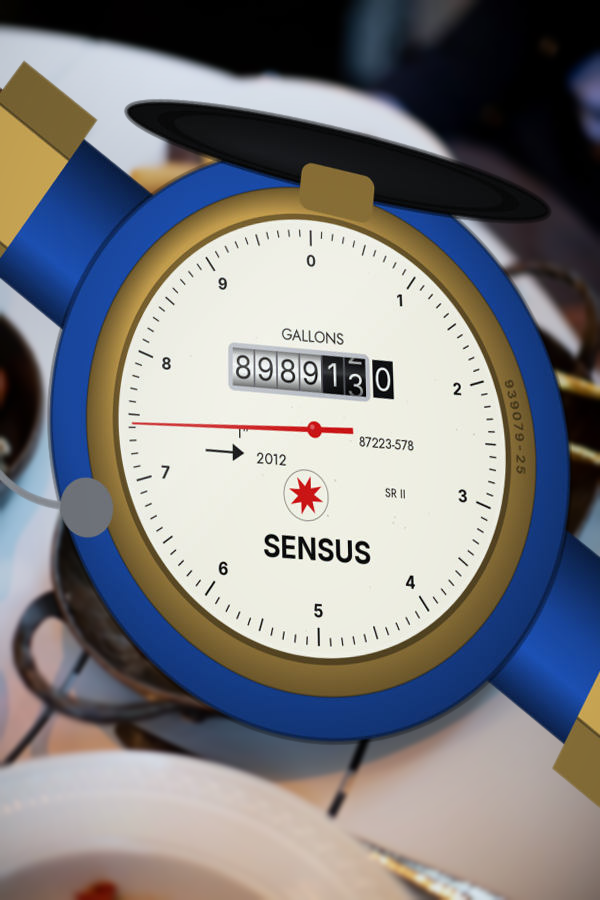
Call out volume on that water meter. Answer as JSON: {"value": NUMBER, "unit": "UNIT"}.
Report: {"value": 8989127.4, "unit": "gal"}
